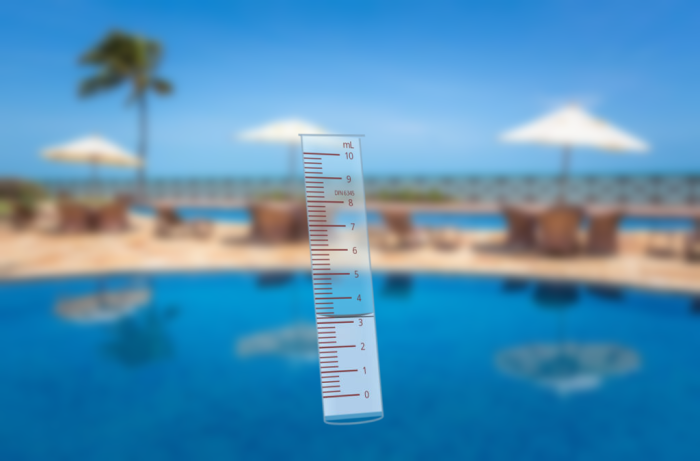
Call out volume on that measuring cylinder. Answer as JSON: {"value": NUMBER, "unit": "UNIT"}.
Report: {"value": 3.2, "unit": "mL"}
